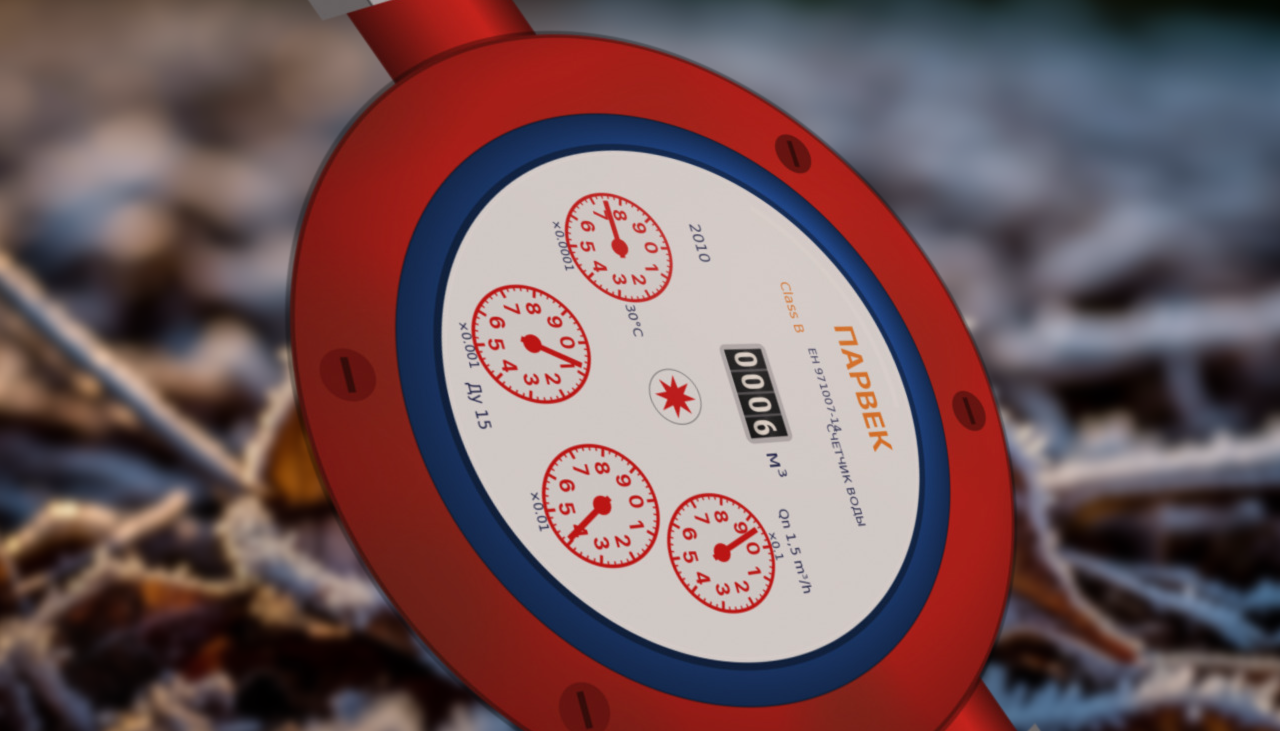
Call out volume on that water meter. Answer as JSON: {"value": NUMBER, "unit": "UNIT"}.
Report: {"value": 5.9407, "unit": "m³"}
